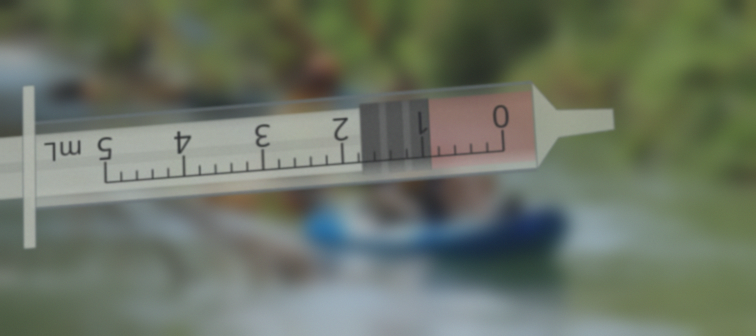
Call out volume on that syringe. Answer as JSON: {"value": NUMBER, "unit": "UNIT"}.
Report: {"value": 0.9, "unit": "mL"}
